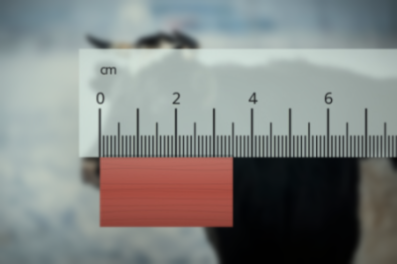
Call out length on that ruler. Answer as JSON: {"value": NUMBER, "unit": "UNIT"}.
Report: {"value": 3.5, "unit": "cm"}
